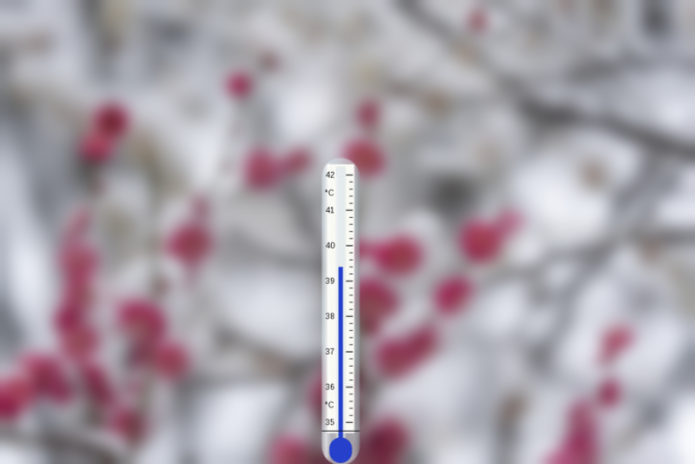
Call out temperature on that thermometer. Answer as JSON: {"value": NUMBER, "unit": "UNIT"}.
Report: {"value": 39.4, "unit": "°C"}
